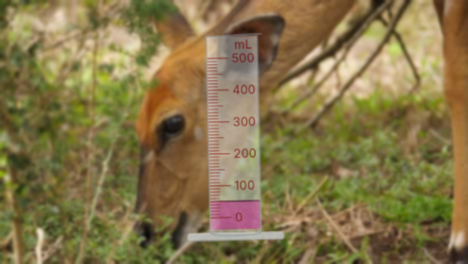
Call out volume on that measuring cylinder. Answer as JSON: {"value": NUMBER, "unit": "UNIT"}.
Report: {"value": 50, "unit": "mL"}
